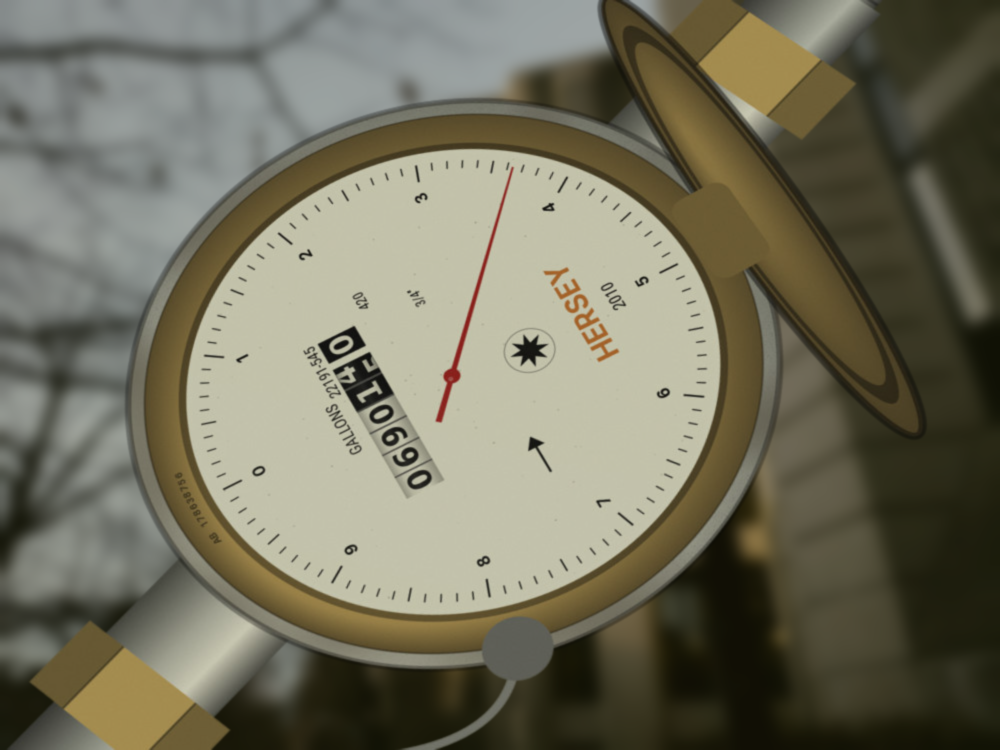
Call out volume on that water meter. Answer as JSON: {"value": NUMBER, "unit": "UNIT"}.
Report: {"value": 690143.6, "unit": "gal"}
